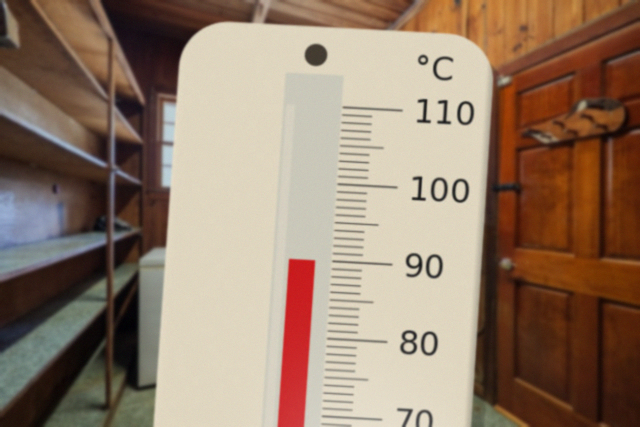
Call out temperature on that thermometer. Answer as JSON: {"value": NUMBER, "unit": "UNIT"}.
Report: {"value": 90, "unit": "°C"}
